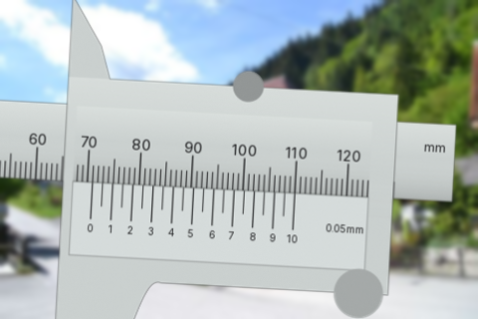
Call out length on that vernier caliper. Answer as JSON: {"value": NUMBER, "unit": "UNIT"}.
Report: {"value": 71.0, "unit": "mm"}
